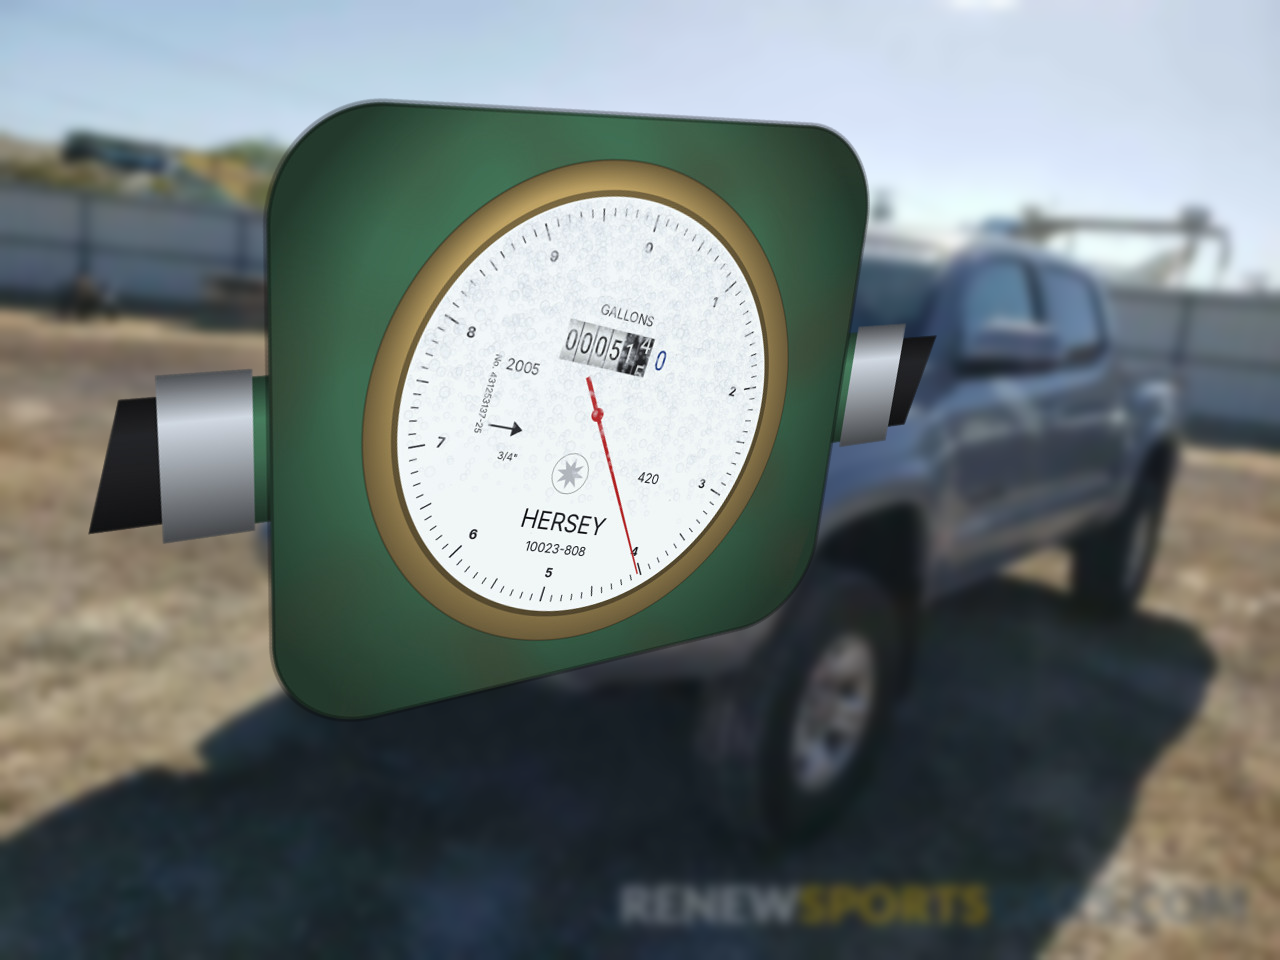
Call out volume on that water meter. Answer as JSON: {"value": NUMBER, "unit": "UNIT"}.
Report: {"value": 5144.0, "unit": "gal"}
